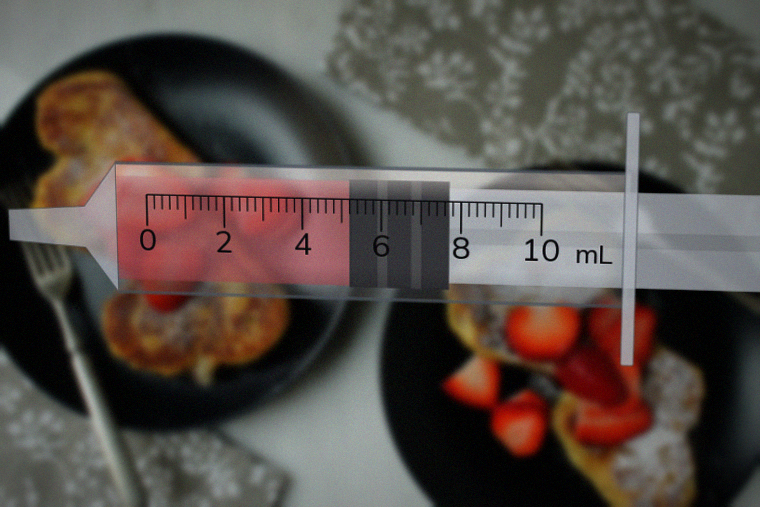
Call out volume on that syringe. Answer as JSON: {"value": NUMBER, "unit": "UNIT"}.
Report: {"value": 5.2, "unit": "mL"}
